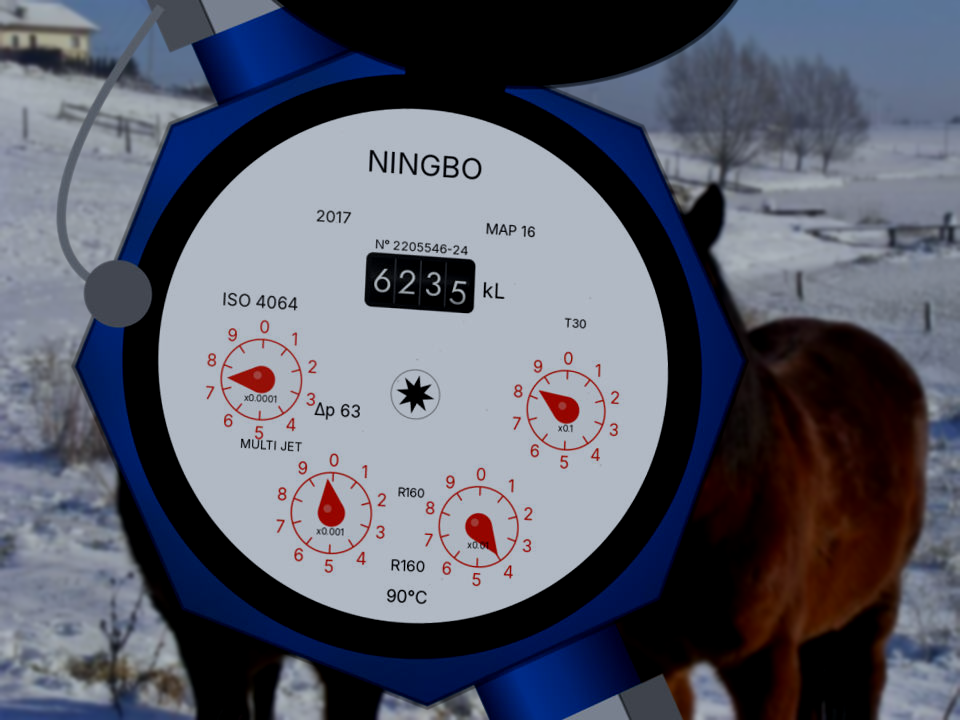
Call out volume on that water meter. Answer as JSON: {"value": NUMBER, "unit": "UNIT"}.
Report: {"value": 6234.8397, "unit": "kL"}
